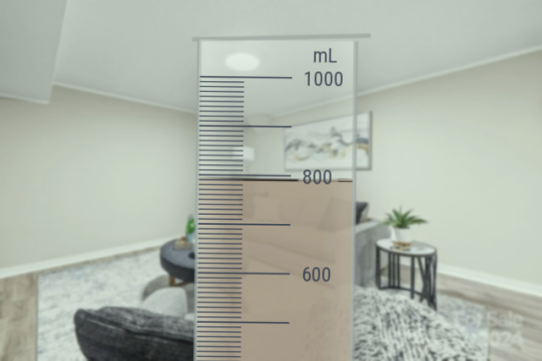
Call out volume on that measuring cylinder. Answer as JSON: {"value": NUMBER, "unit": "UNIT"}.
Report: {"value": 790, "unit": "mL"}
